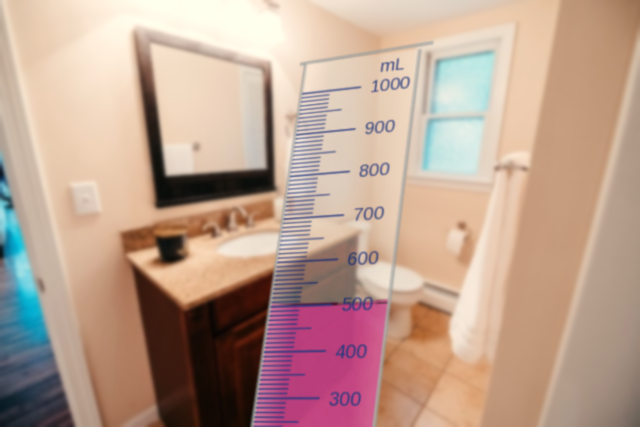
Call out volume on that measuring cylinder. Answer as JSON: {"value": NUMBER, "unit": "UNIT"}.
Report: {"value": 500, "unit": "mL"}
